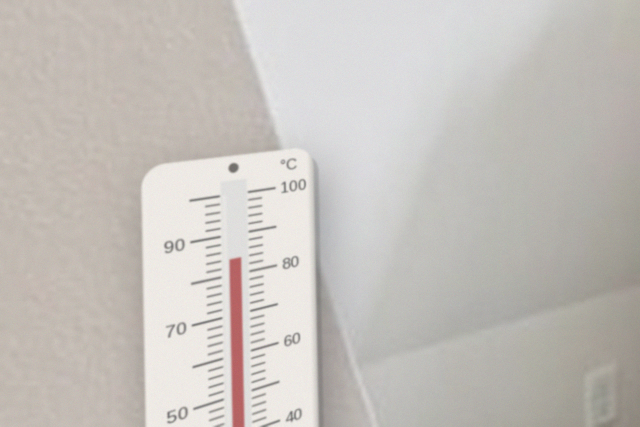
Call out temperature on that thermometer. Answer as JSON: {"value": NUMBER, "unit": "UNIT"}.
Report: {"value": 84, "unit": "°C"}
